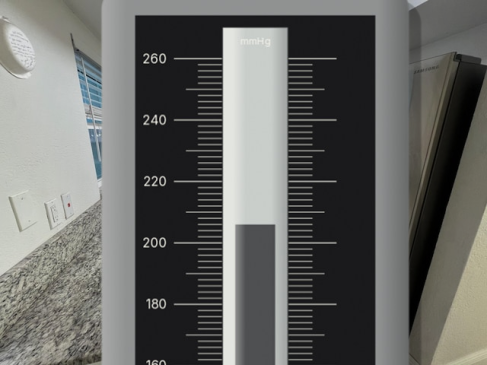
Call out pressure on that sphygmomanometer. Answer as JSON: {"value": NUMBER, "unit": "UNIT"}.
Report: {"value": 206, "unit": "mmHg"}
